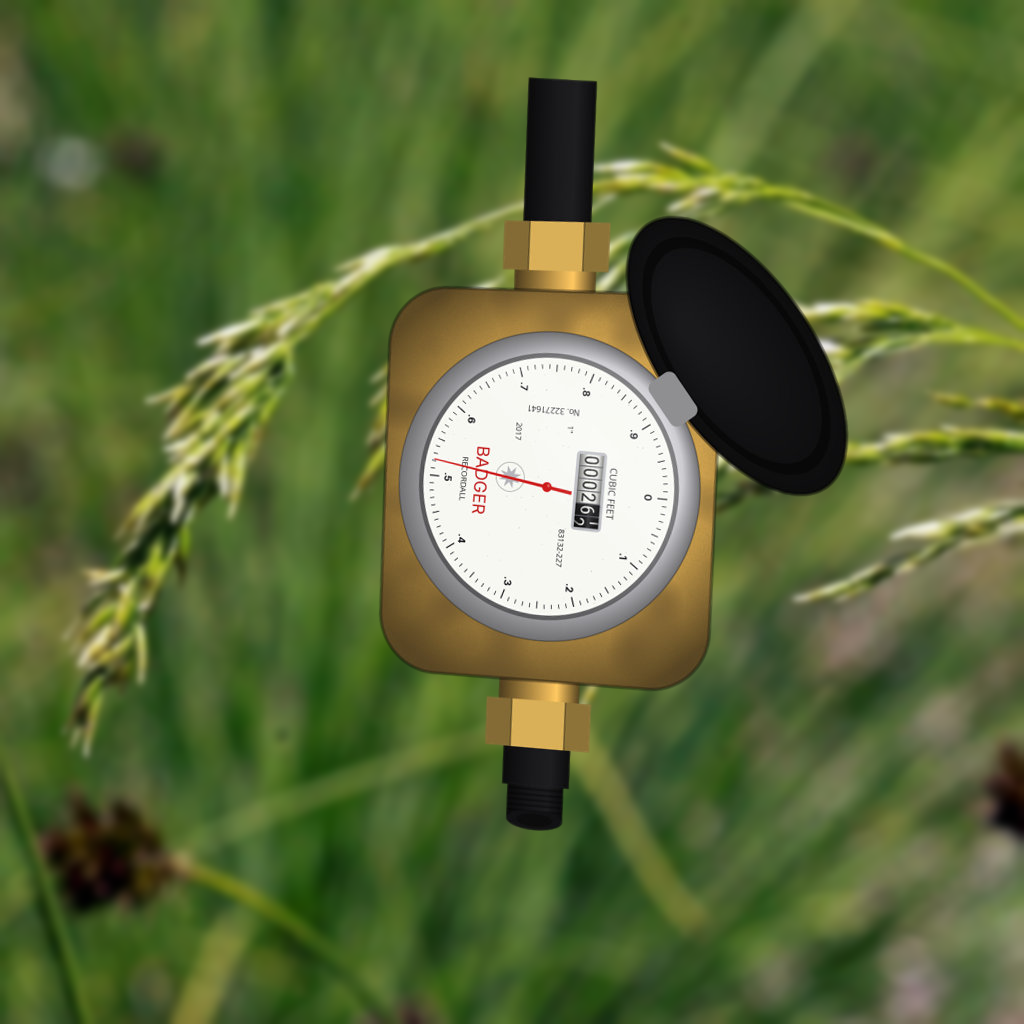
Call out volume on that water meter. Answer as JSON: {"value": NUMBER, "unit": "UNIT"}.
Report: {"value": 261.52, "unit": "ft³"}
